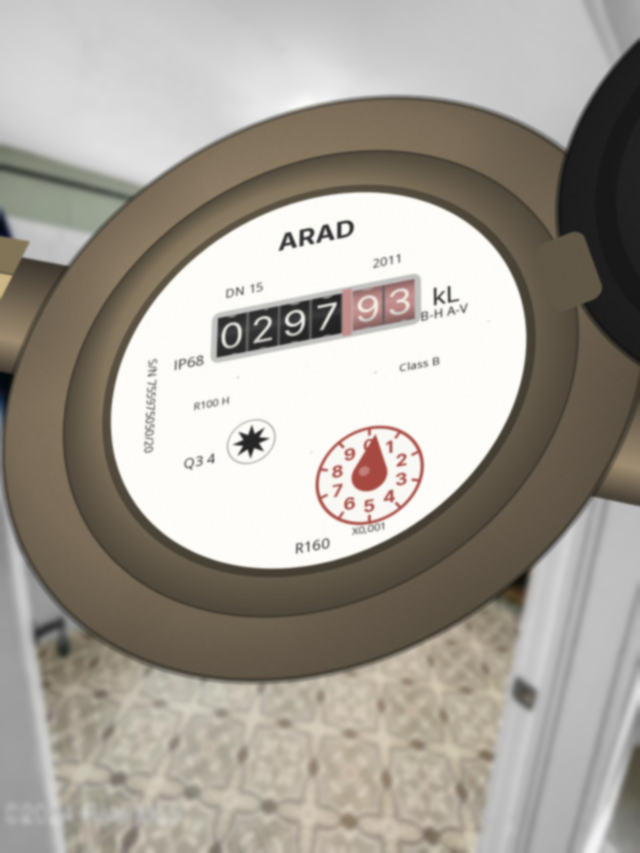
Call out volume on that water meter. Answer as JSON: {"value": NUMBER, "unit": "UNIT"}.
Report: {"value": 297.930, "unit": "kL"}
